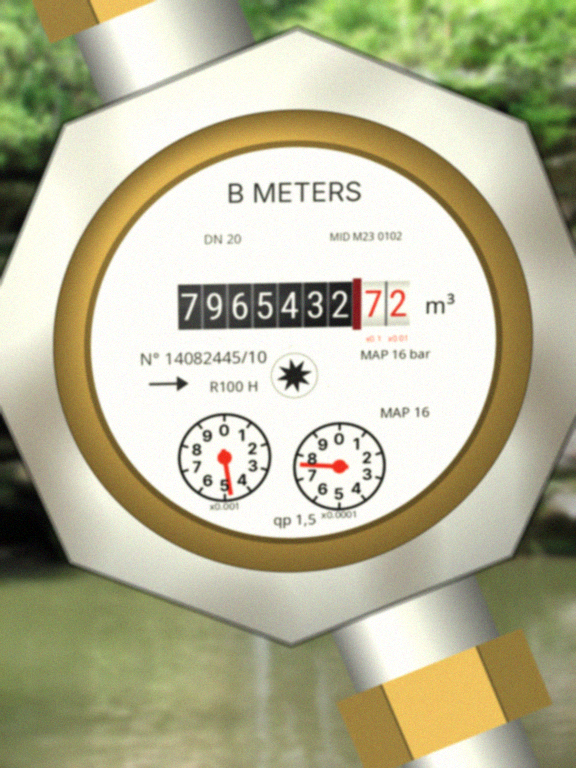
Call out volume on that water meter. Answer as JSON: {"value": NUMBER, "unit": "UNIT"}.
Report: {"value": 7965432.7247, "unit": "m³"}
